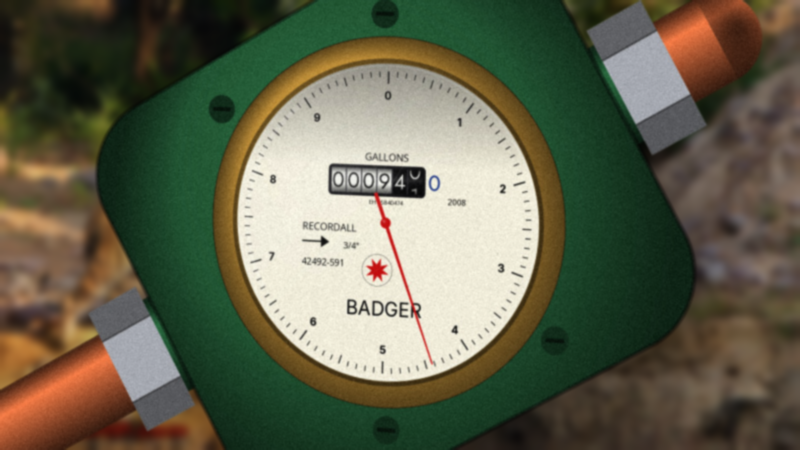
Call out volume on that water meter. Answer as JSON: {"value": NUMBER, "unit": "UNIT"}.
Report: {"value": 9404.4, "unit": "gal"}
